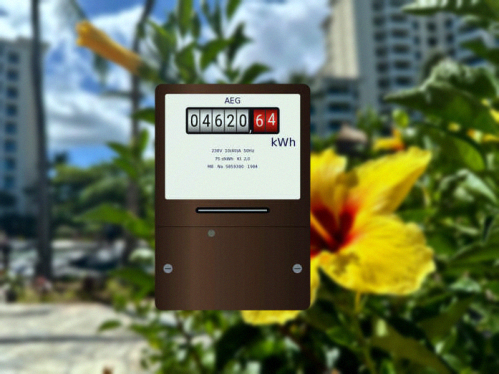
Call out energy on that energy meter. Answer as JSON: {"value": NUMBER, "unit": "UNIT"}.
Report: {"value": 4620.64, "unit": "kWh"}
